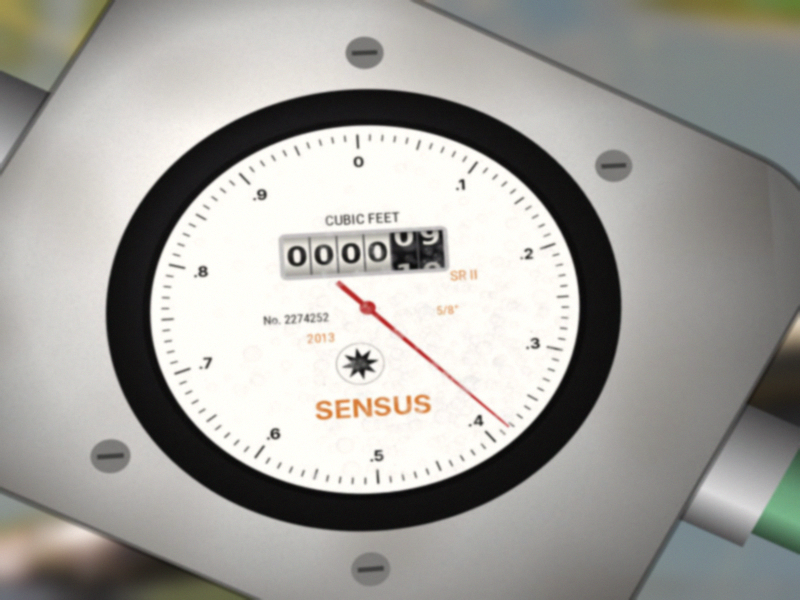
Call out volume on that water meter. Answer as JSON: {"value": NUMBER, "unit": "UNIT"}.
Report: {"value": 9.38, "unit": "ft³"}
